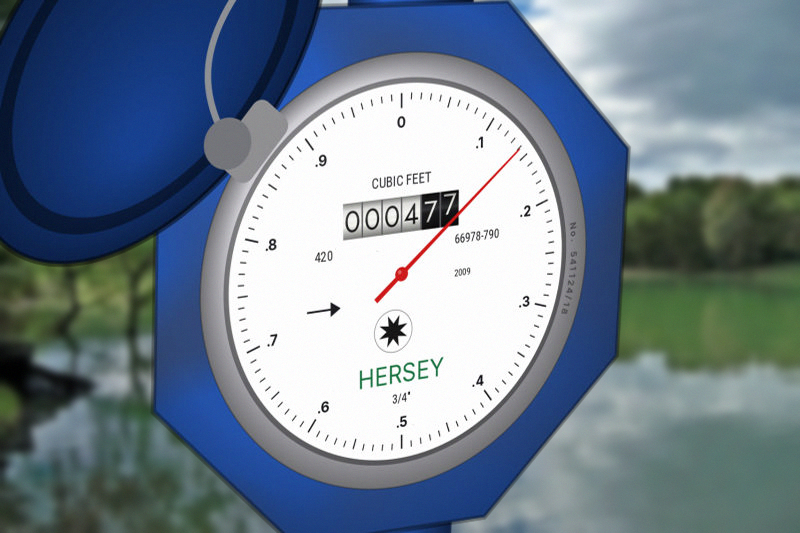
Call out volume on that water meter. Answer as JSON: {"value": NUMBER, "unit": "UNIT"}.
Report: {"value": 477.14, "unit": "ft³"}
